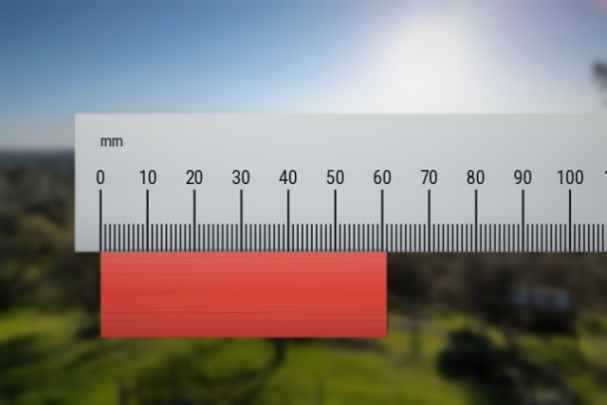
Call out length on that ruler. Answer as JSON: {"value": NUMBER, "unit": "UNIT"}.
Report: {"value": 61, "unit": "mm"}
